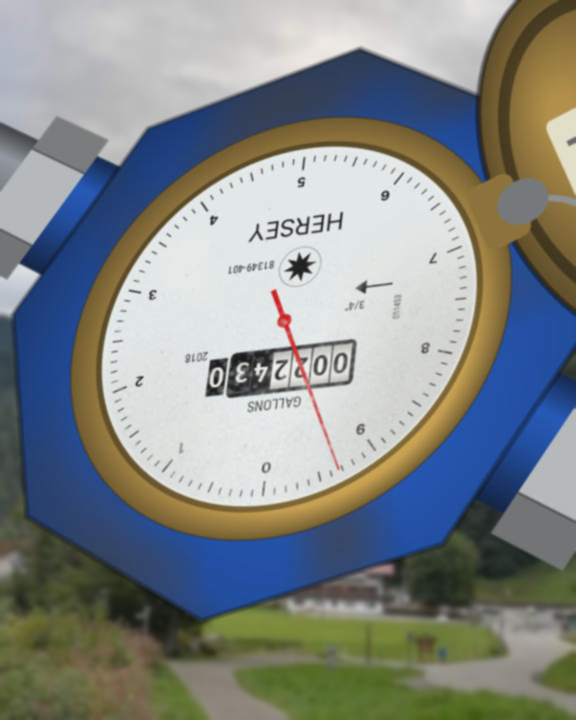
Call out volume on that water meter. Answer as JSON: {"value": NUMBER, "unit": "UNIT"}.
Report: {"value": 22429.3, "unit": "gal"}
